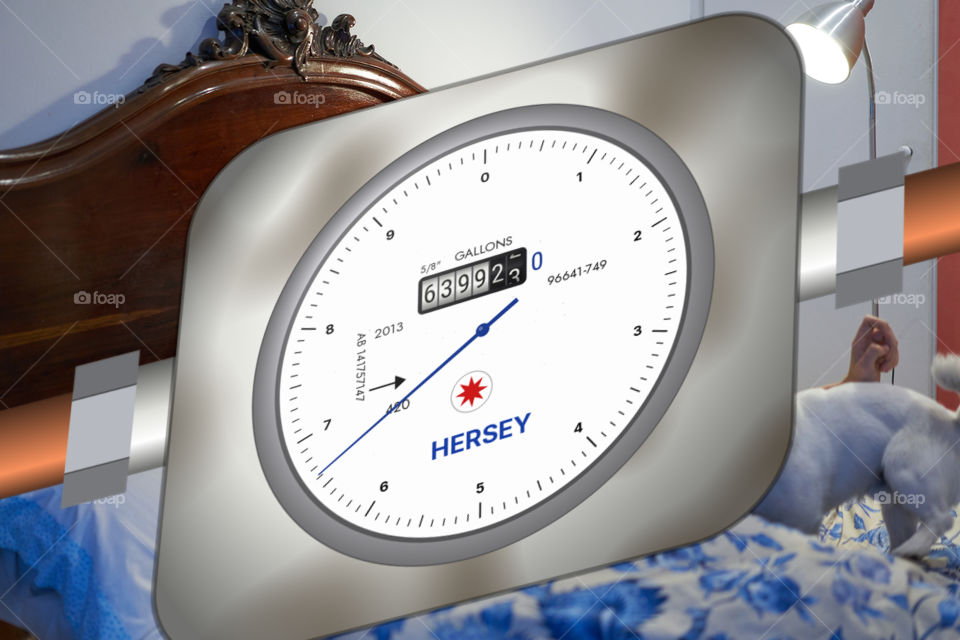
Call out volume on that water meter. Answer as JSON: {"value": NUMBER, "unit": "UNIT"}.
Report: {"value": 6399226.6, "unit": "gal"}
